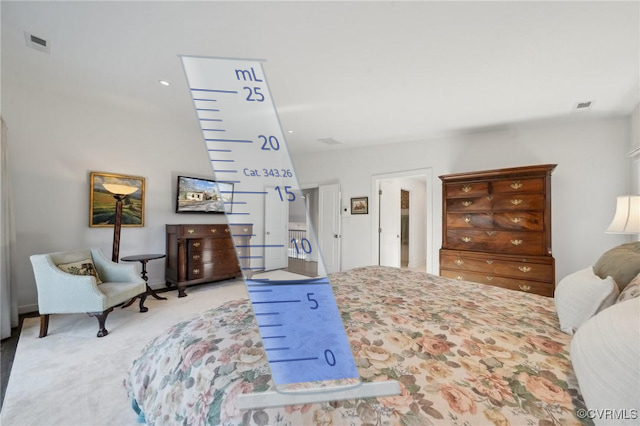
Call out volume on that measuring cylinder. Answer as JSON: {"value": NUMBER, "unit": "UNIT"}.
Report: {"value": 6.5, "unit": "mL"}
